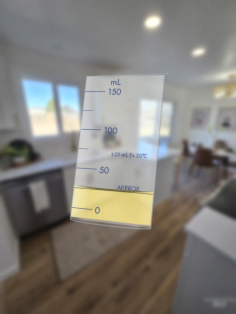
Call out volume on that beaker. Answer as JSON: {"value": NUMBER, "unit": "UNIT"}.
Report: {"value": 25, "unit": "mL"}
